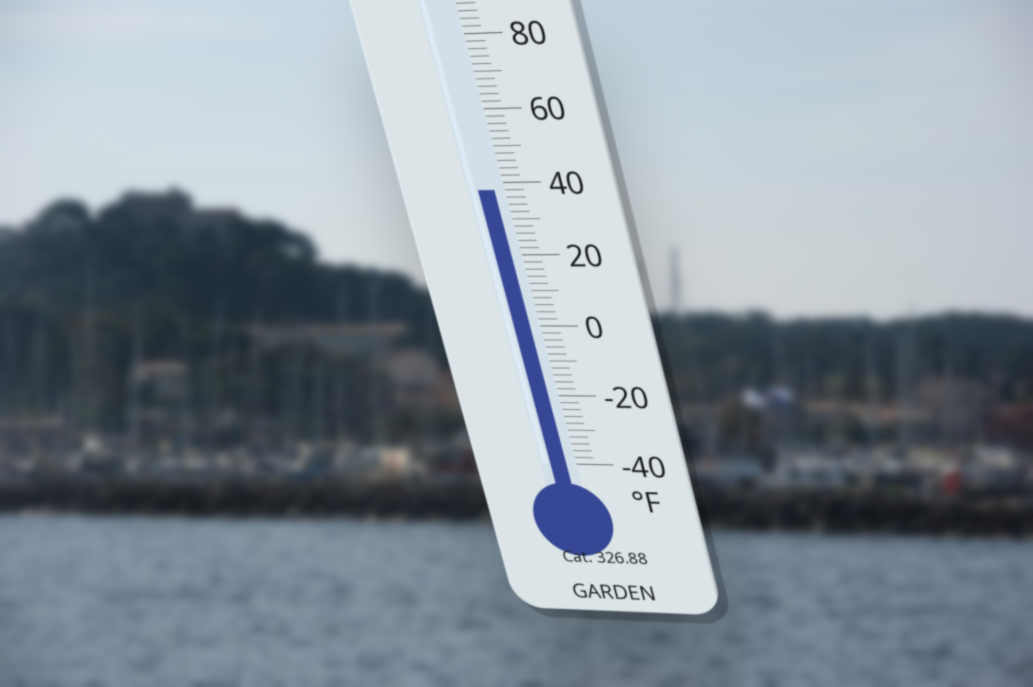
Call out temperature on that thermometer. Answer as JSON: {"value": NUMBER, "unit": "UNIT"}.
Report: {"value": 38, "unit": "°F"}
